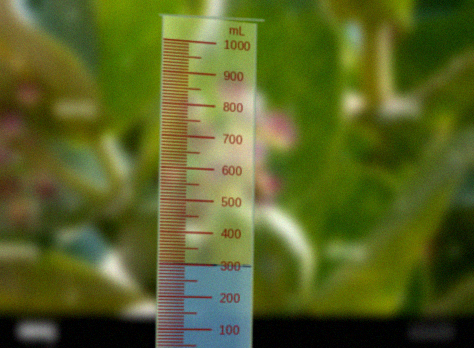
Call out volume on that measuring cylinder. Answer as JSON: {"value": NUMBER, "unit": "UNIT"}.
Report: {"value": 300, "unit": "mL"}
